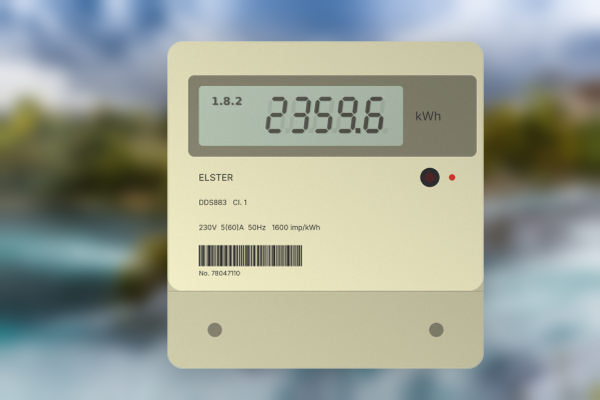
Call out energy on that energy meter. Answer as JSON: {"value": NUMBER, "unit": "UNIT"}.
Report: {"value": 2359.6, "unit": "kWh"}
